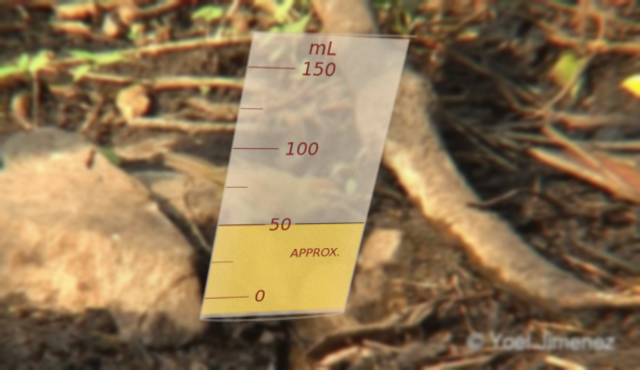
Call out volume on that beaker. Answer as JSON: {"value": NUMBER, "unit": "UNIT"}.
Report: {"value": 50, "unit": "mL"}
